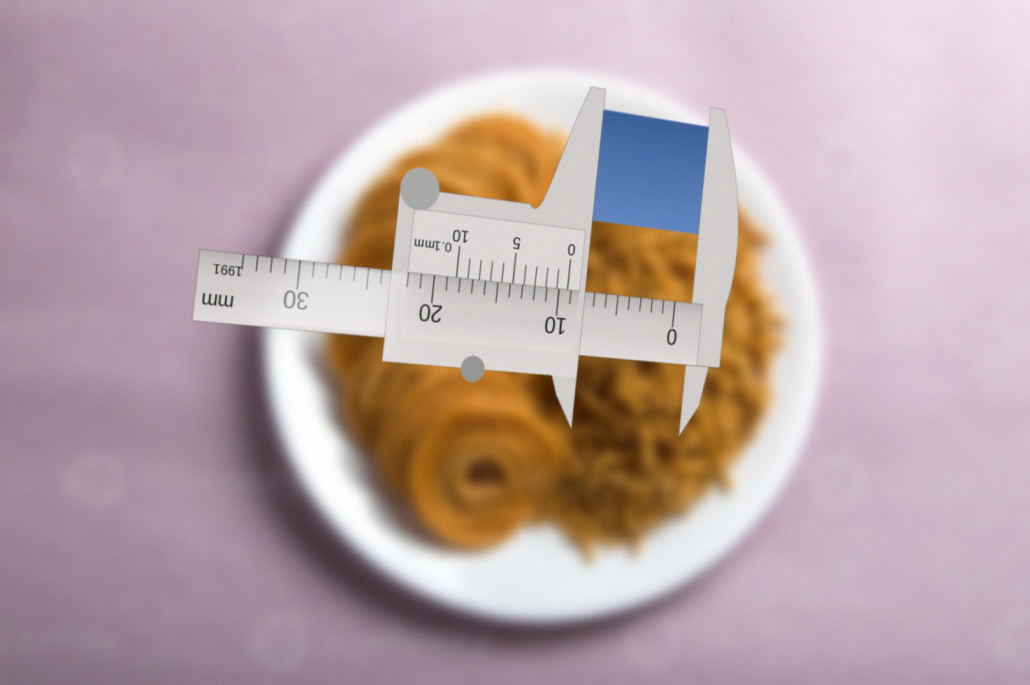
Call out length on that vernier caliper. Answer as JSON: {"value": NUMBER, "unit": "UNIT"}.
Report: {"value": 9.3, "unit": "mm"}
